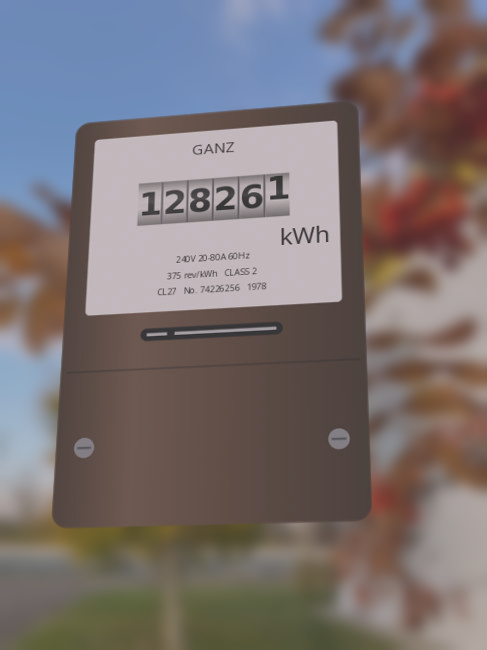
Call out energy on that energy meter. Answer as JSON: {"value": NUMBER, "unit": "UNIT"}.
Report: {"value": 128261, "unit": "kWh"}
